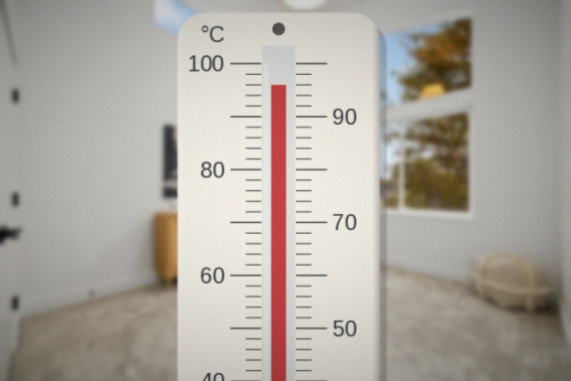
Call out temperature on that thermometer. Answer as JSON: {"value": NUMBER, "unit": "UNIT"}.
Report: {"value": 96, "unit": "°C"}
